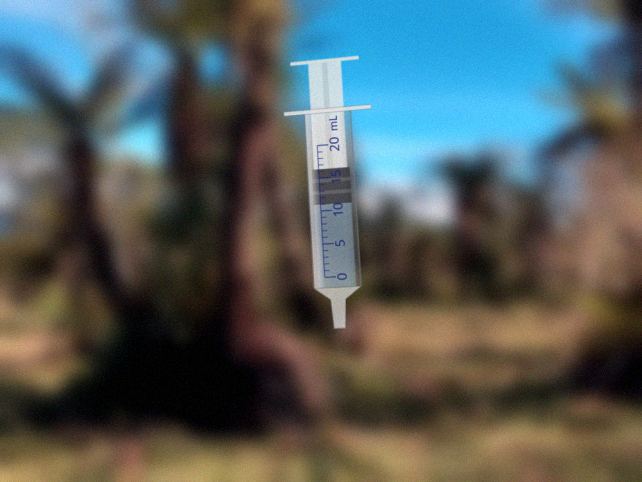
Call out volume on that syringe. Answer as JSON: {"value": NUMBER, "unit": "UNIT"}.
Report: {"value": 11, "unit": "mL"}
